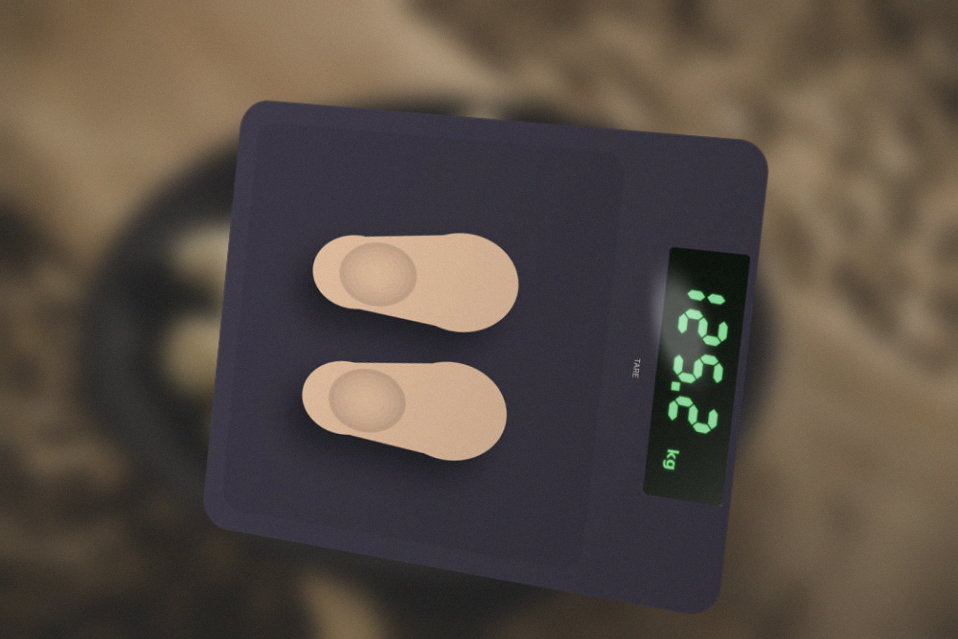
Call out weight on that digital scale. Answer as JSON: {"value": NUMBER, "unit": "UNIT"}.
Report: {"value": 125.2, "unit": "kg"}
